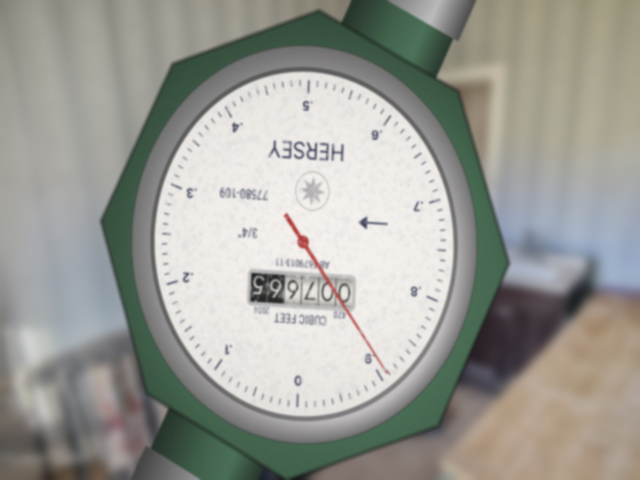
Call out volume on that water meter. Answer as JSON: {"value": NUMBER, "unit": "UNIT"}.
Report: {"value": 7664.89, "unit": "ft³"}
